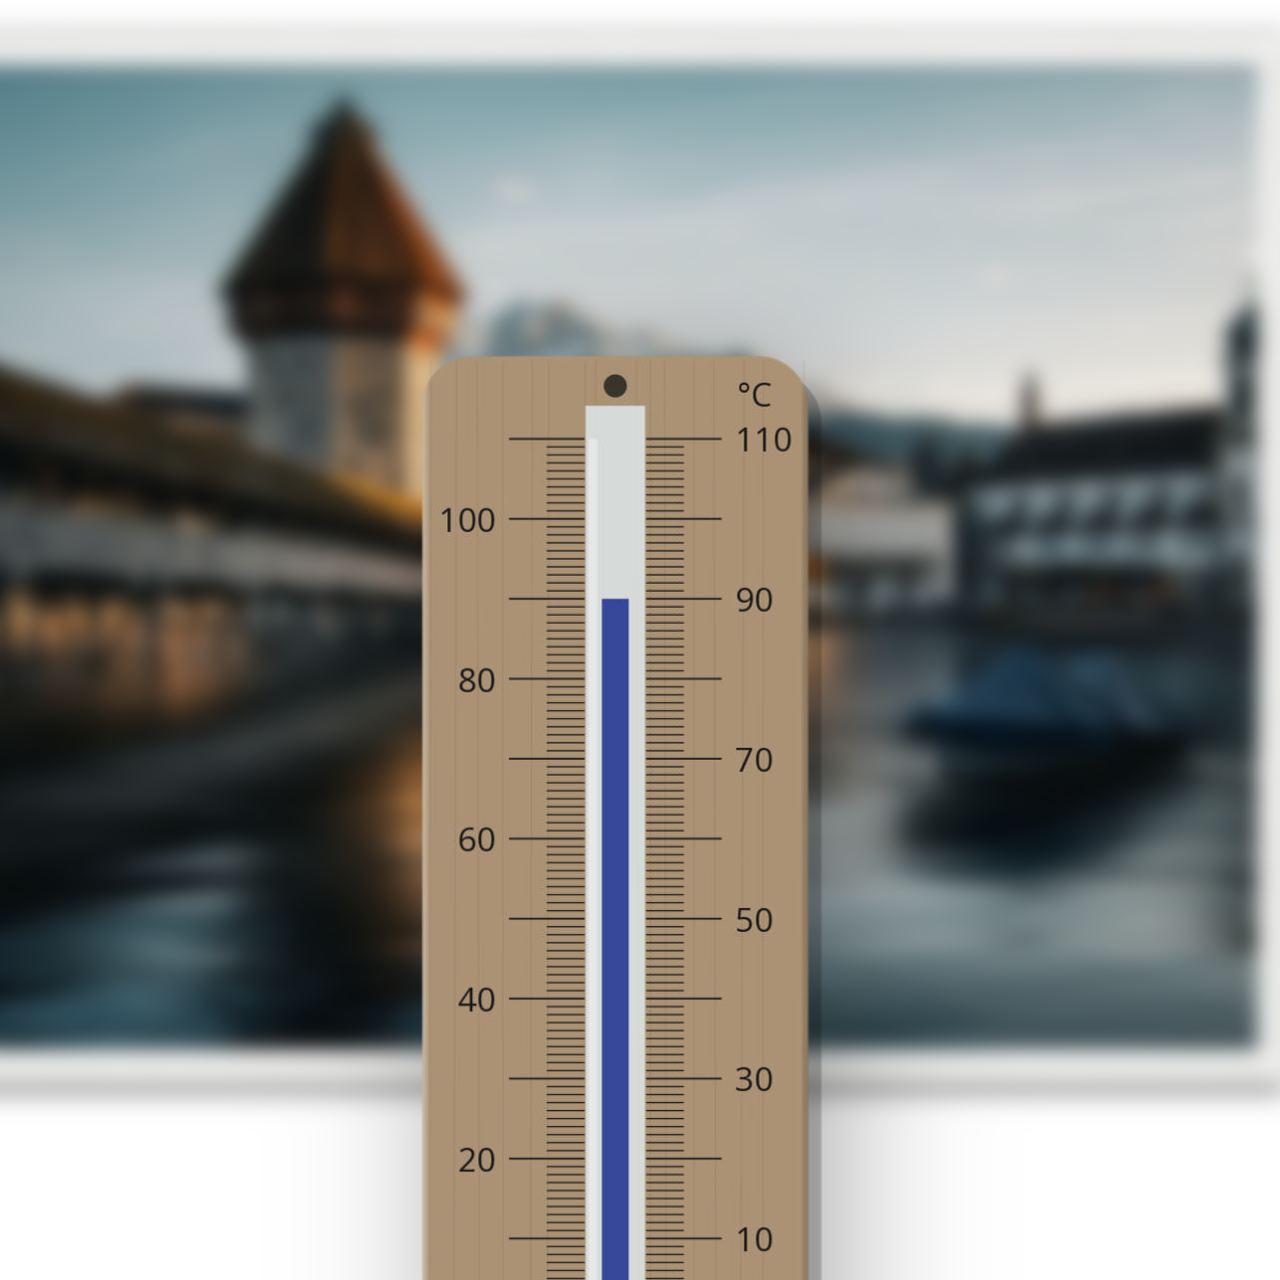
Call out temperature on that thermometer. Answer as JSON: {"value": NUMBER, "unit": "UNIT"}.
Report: {"value": 90, "unit": "°C"}
